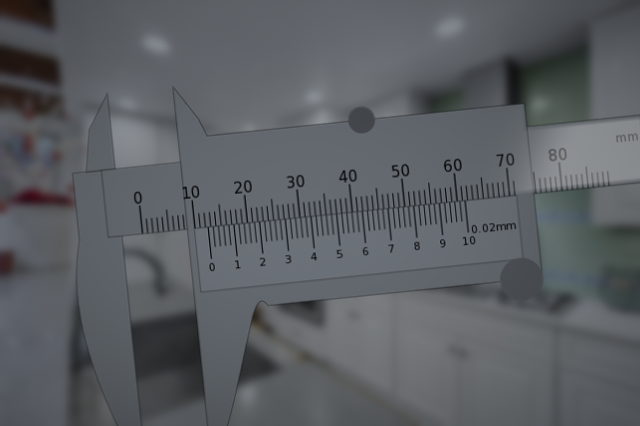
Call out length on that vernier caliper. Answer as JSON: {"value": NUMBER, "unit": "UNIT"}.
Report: {"value": 12.5, "unit": "mm"}
